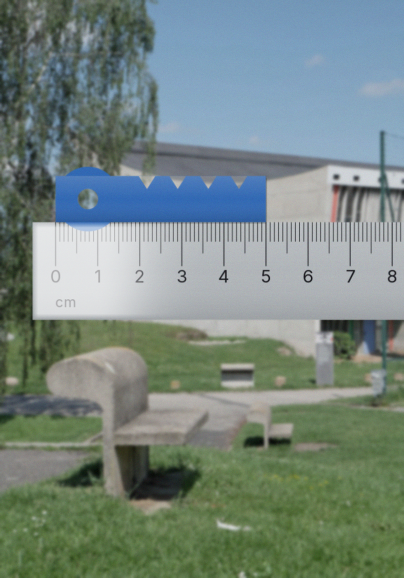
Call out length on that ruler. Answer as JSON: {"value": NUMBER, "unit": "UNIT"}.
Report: {"value": 5, "unit": "cm"}
